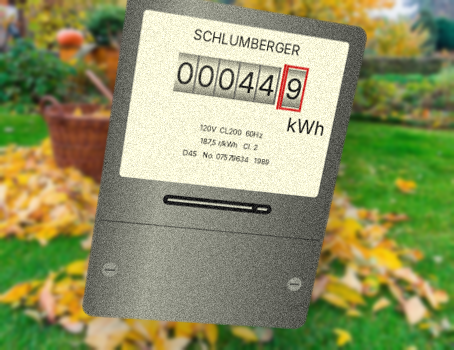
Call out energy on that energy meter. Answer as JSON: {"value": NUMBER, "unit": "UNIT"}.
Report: {"value": 44.9, "unit": "kWh"}
